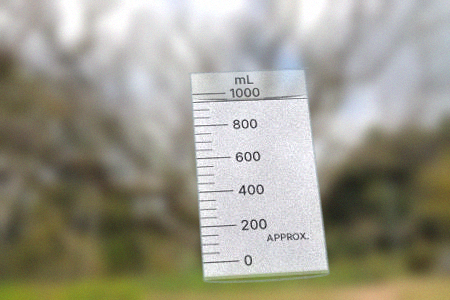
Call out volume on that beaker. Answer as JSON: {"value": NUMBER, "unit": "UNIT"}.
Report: {"value": 950, "unit": "mL"}
